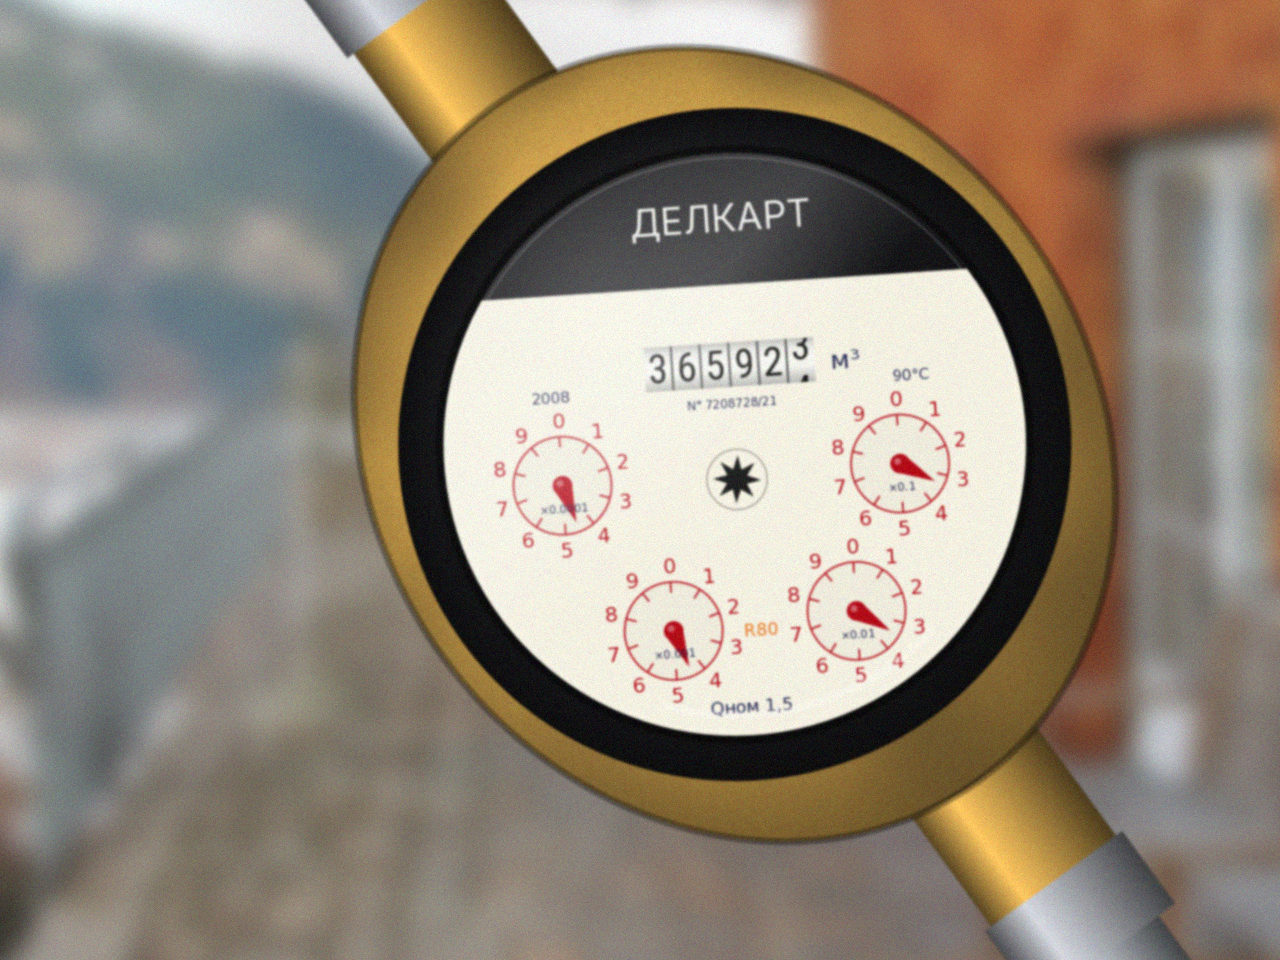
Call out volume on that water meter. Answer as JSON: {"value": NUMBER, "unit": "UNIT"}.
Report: {"value": 365923.3344, "unit": "m³"}
